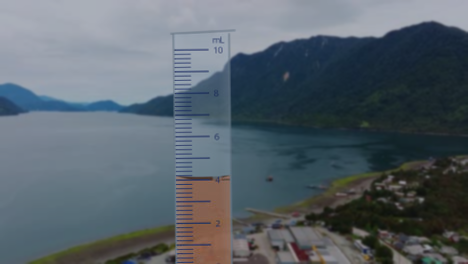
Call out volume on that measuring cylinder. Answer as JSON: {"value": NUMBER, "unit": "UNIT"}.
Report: {"value": 4, "unit": "mL"}
